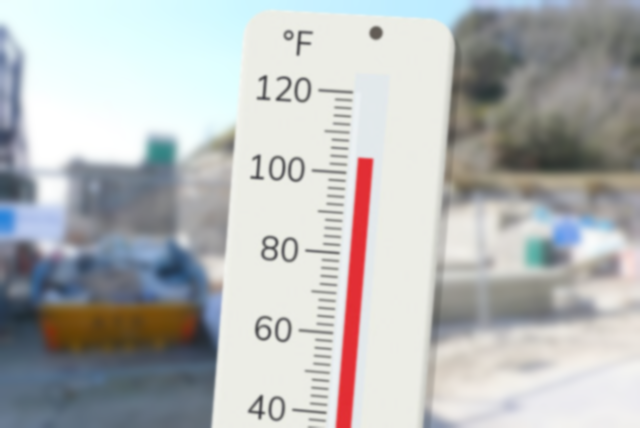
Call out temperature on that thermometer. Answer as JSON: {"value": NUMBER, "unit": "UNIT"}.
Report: {"value": 104, "unit": "°F"}
